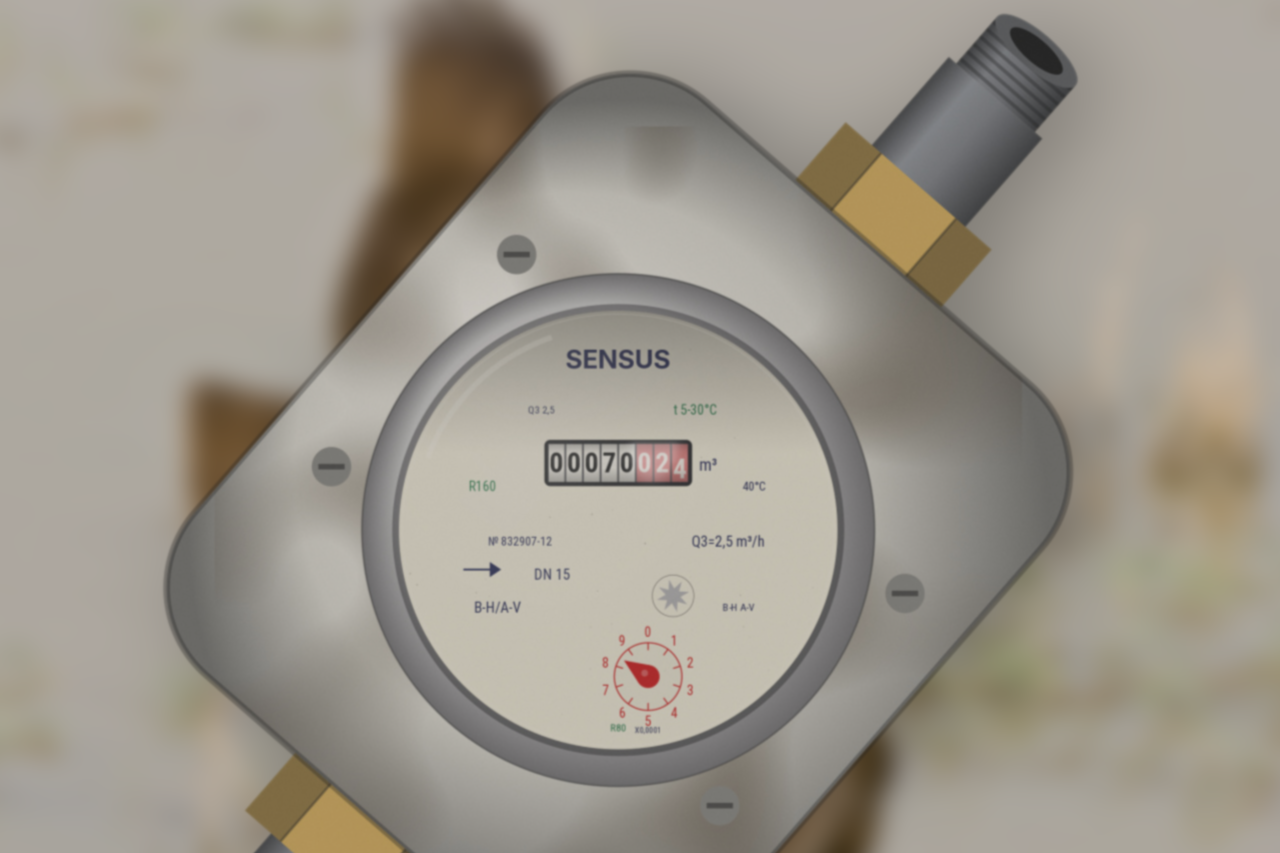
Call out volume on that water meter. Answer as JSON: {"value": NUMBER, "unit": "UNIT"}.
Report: {"value": 70.0238, "unit": "m³"}
